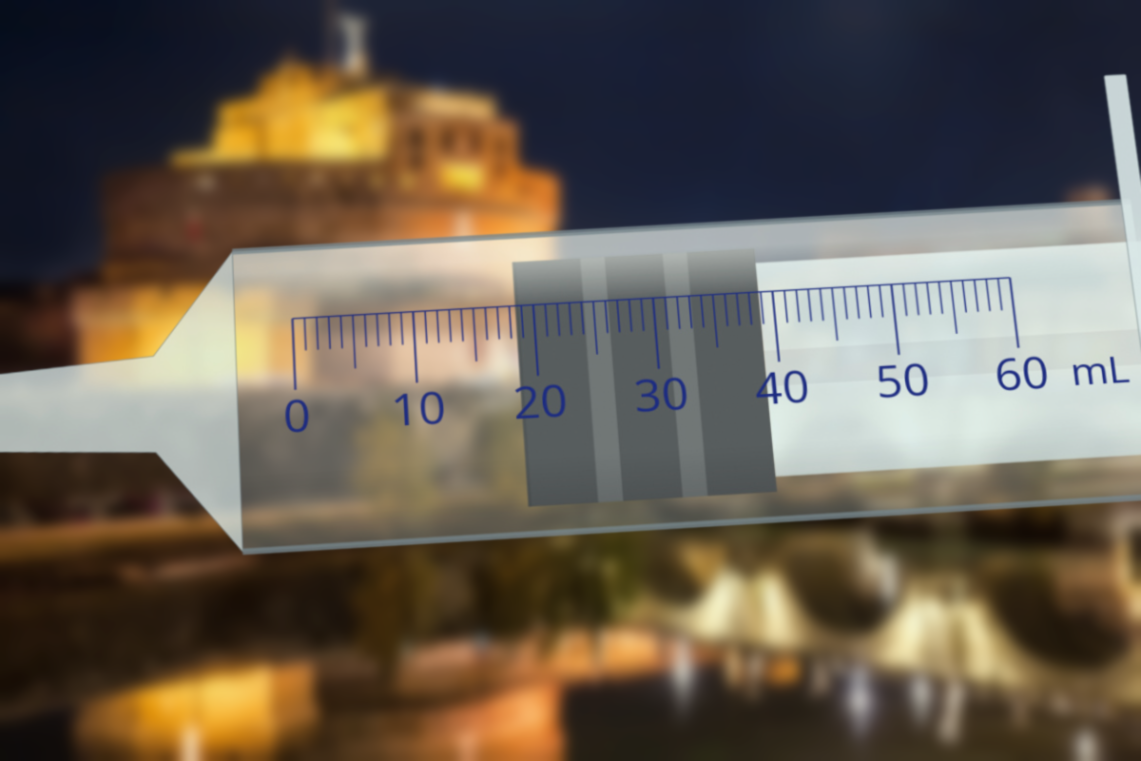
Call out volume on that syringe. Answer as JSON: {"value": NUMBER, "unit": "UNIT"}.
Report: {"value": 18.5, "unit": "mL"}
